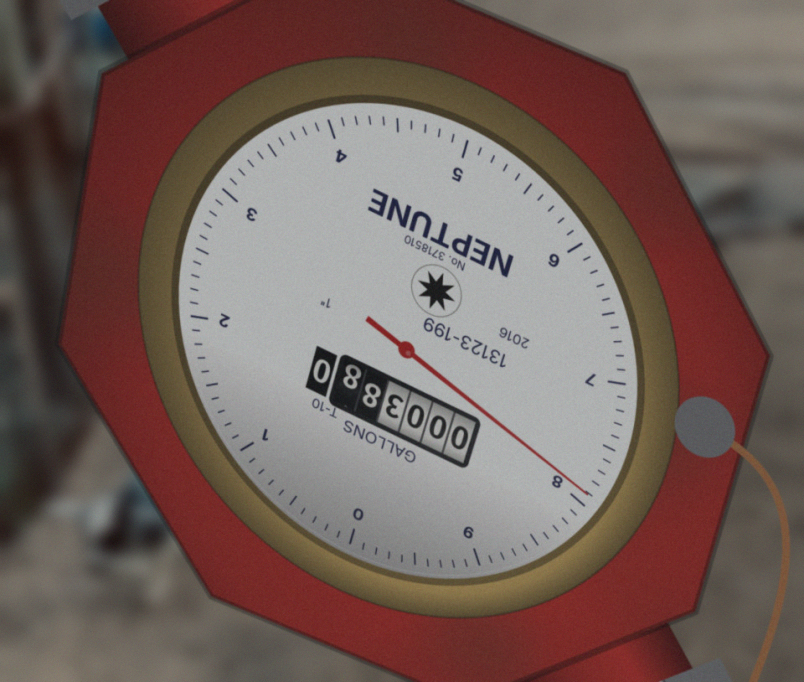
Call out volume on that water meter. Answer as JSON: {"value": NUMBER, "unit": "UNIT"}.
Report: {"value": 3877.9, "unit": "gal"}
